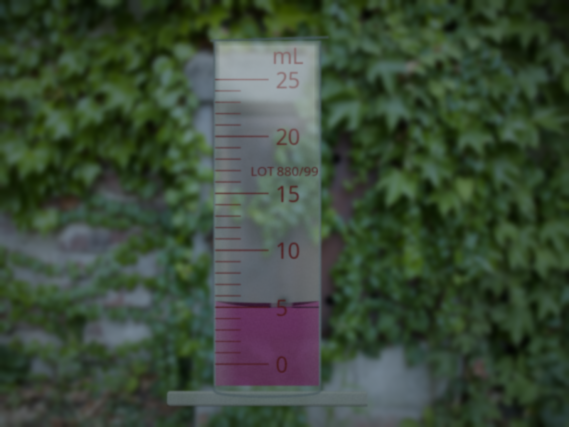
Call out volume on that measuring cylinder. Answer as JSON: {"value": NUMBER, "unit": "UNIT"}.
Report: {"value": 5, "unit": "mL"}
